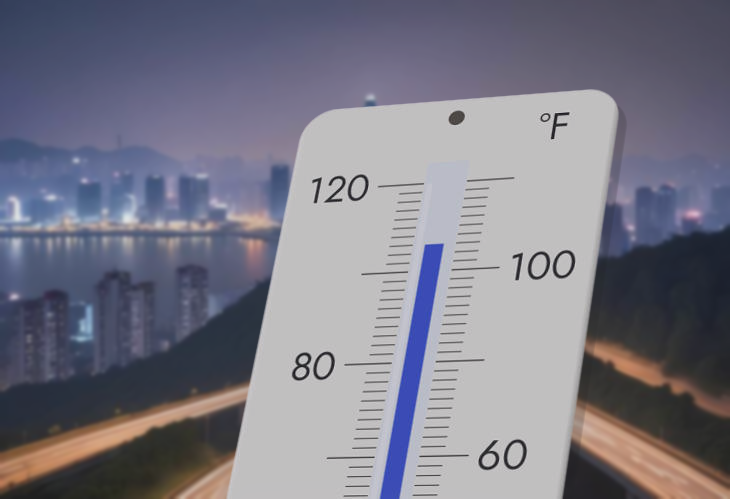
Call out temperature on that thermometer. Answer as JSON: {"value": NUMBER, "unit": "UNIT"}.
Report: {"value": 106, "unit": "°F"}
